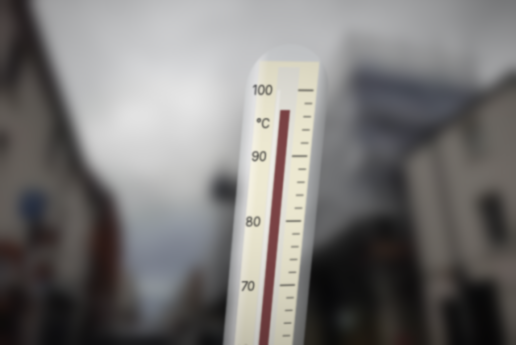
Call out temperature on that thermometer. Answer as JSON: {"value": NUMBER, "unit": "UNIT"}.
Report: {"value": 97, "unit": "°C"}
